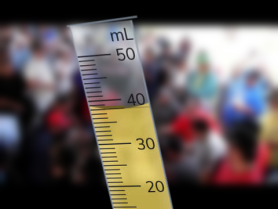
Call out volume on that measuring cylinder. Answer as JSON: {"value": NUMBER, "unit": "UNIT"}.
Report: {"value": 38, "unit": "mL"}
